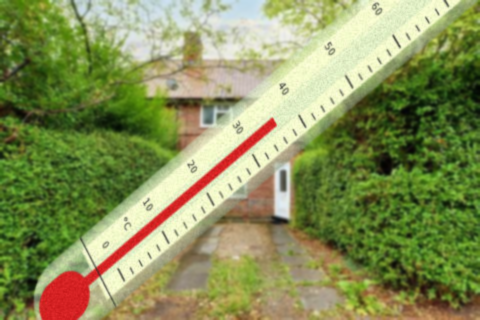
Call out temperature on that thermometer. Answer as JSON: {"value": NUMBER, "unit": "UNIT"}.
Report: {"value": 36, "unit": "°C"}
